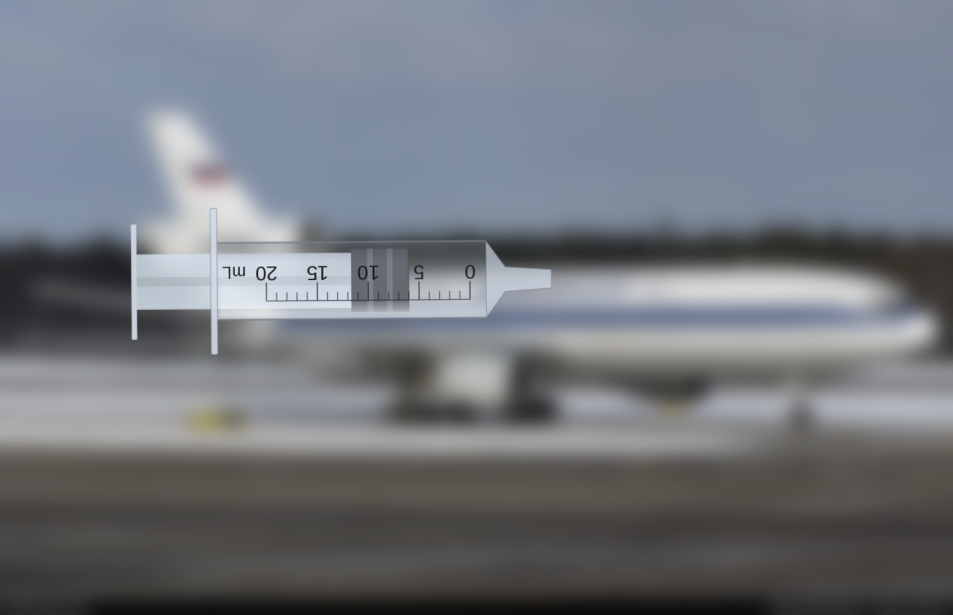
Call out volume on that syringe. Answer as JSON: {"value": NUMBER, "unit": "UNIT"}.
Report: {"value": 6, "unit": "mL"}
